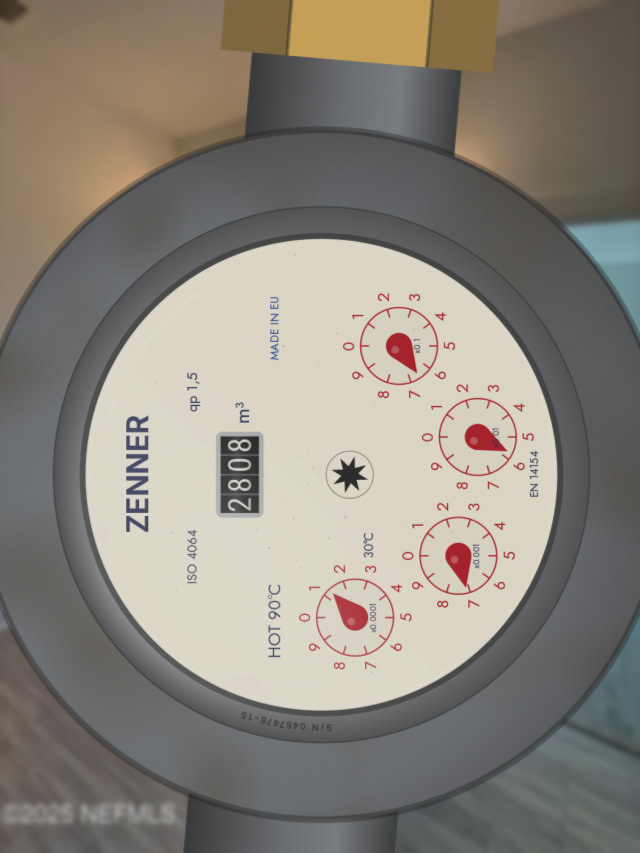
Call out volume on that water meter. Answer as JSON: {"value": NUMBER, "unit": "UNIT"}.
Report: {"value": 2808.6571, "unit": "m³"}
